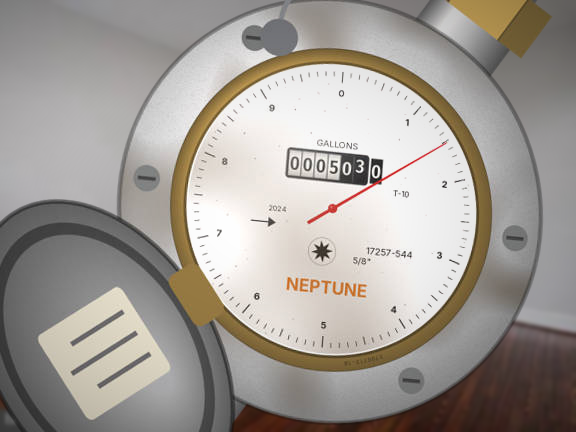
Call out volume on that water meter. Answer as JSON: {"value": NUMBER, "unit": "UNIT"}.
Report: {"value": 5031.5, "unit": "gal"}
